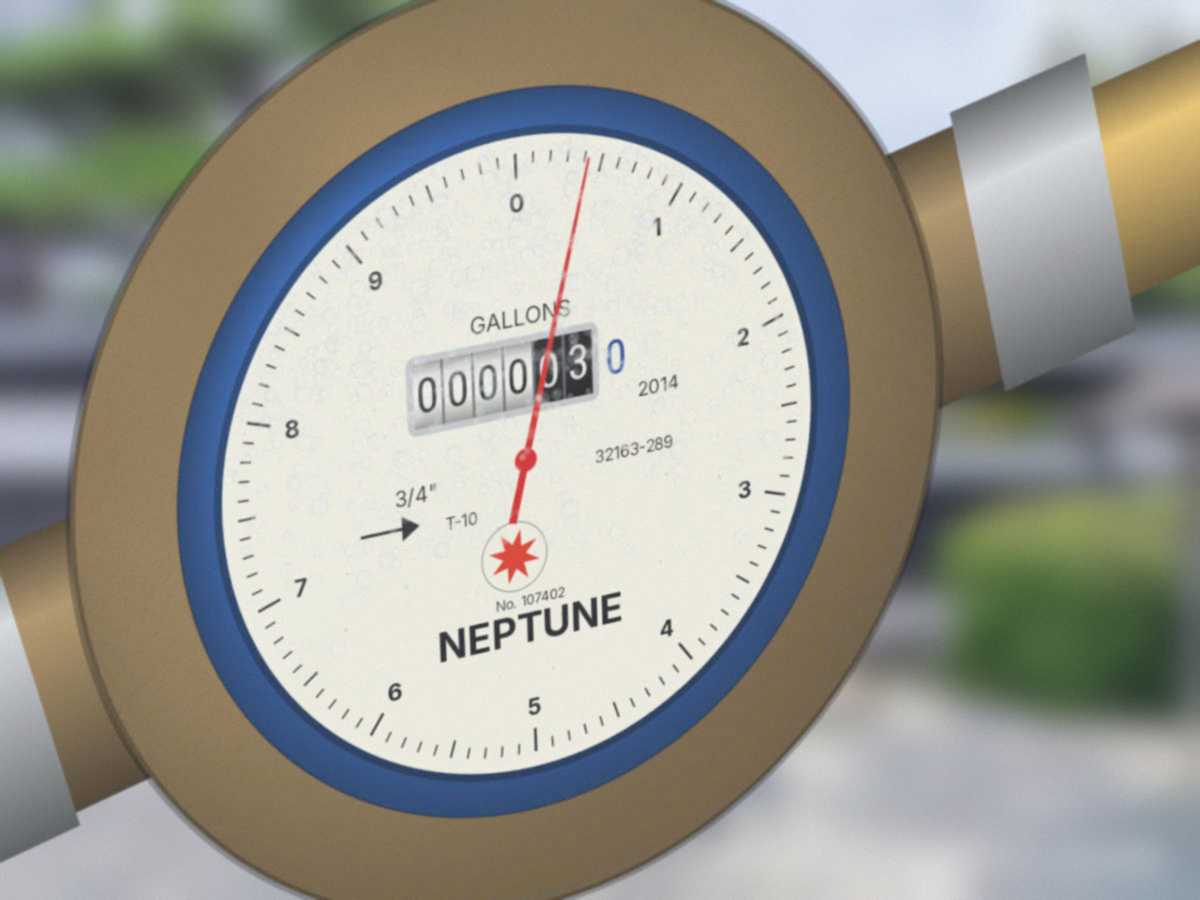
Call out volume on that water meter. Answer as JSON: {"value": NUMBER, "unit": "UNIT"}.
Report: {"value": 30.4, "unit": "gal"}
